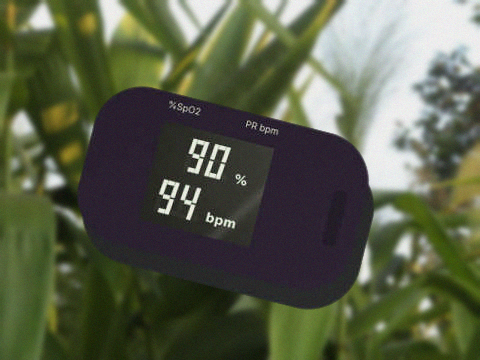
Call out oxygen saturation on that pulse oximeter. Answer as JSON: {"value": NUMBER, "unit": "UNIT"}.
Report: {"value": 90, "unit": "%"}
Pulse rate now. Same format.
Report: {"value": 94, "unit": "bpm"}
